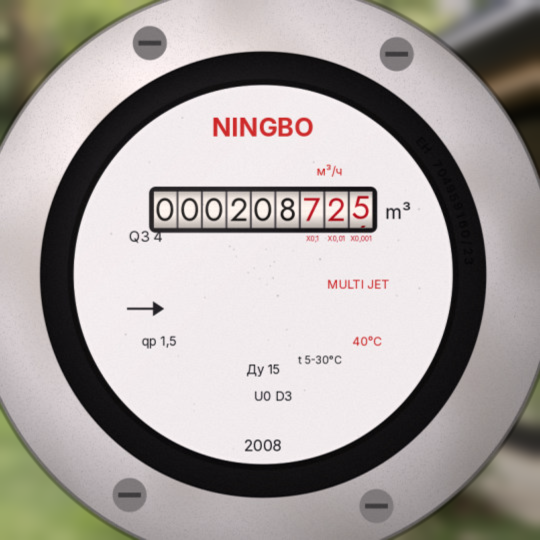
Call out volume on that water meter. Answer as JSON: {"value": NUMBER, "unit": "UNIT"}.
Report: {"value": 208.725, "unit": "m³"}
